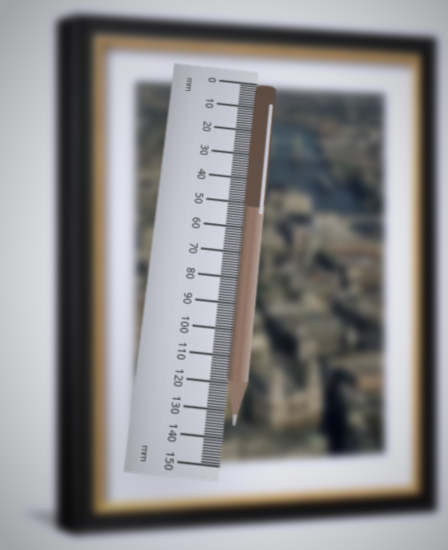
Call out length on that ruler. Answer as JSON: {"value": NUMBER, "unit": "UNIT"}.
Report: {"value": 135, "unit": "mm"}
